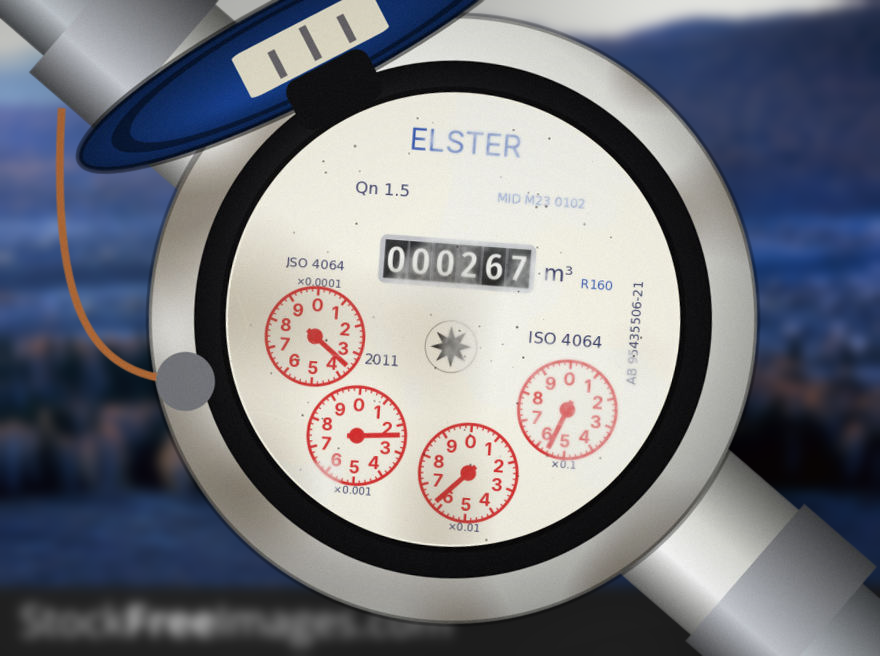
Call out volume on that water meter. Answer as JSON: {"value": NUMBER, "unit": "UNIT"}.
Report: {"value": 267.5623, "unit": "m³"}
